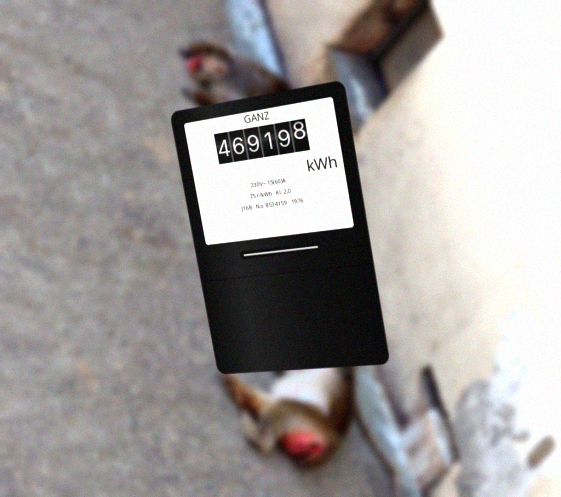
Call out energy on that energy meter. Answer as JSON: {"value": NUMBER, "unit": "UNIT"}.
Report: {"value": 469198, "unit": "kWh"}
